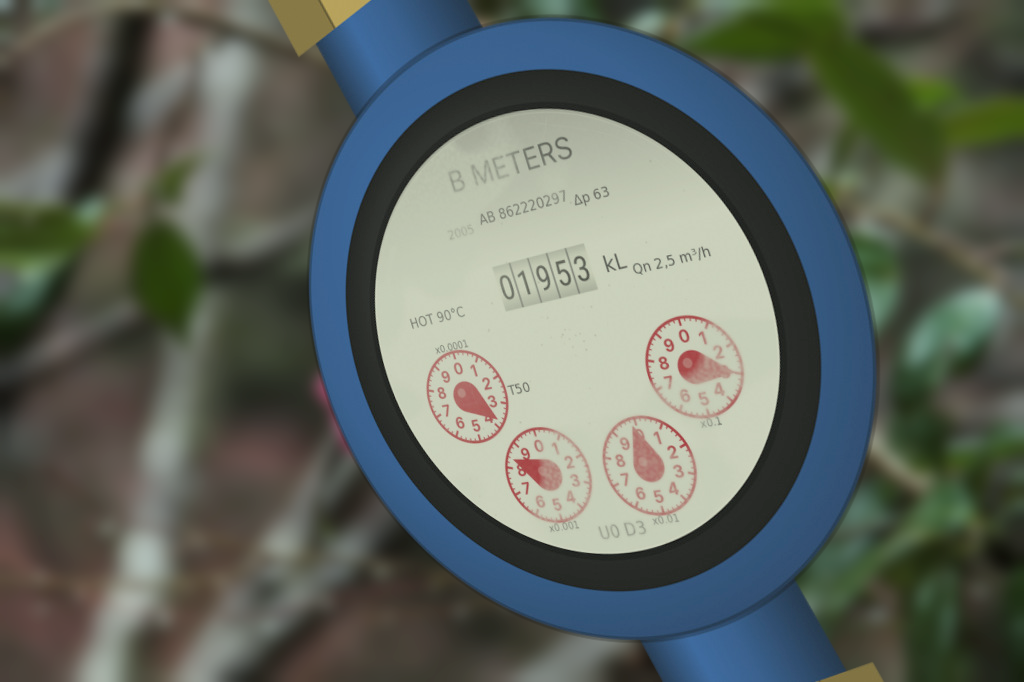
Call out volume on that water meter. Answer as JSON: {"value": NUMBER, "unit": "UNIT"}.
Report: {"value": 1953.2983, "unit": "kL"}
